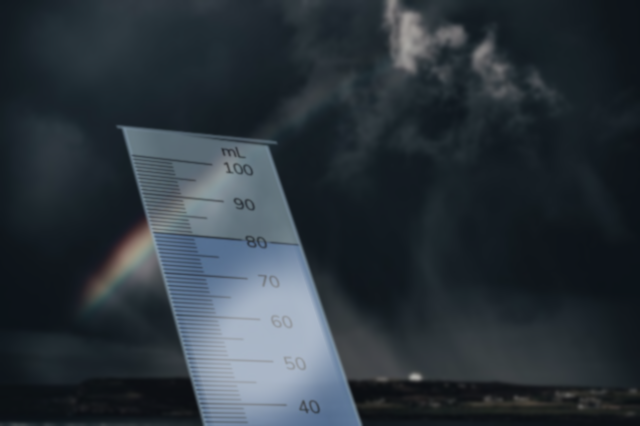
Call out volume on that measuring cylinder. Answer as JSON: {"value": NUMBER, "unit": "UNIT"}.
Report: {"value": 80, "unit": "mL"}
